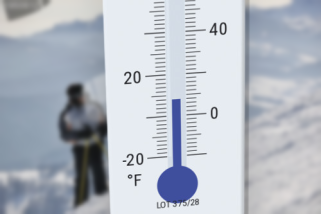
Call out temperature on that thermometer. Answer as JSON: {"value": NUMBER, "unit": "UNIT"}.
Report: {"value": 8, "unit": "°F"}
